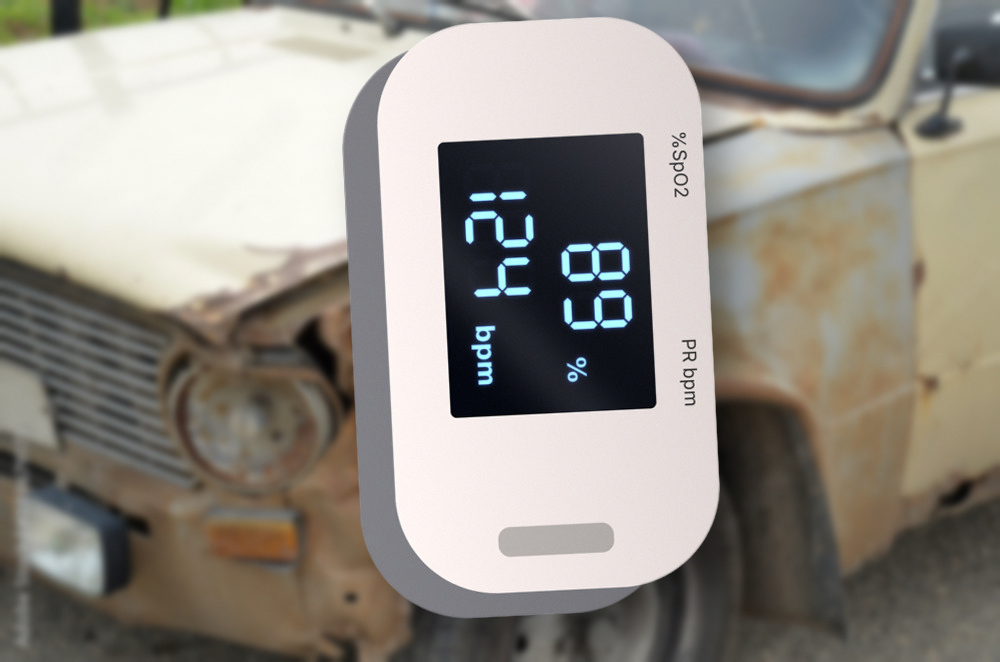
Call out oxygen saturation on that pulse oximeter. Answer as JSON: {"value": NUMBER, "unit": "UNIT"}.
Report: {"value": 89, "unit": "%"}
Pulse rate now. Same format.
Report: {"value": 124, "unit": "bpm"}
